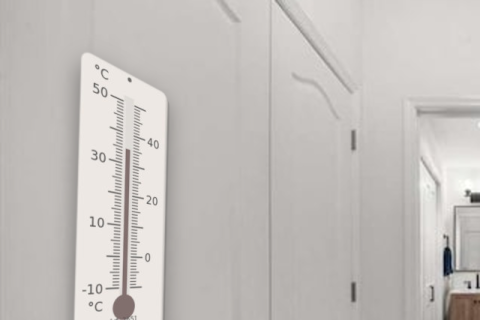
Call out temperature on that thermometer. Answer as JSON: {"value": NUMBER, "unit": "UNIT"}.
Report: {"value": 35, "unit": "°C"}
